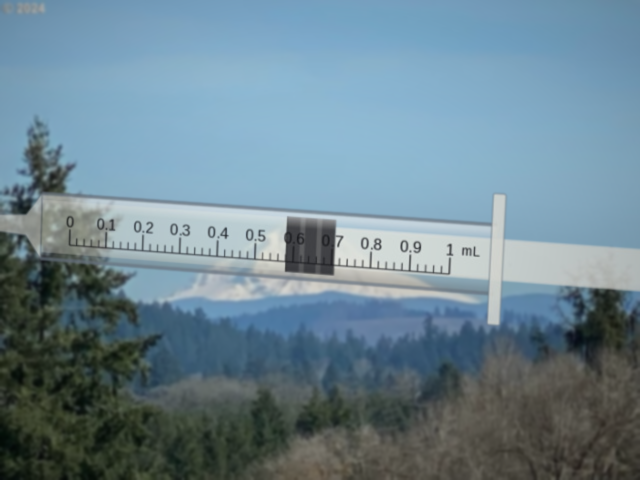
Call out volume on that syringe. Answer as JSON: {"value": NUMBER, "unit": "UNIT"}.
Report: {"value": 0.58, "unit": "mL"}
